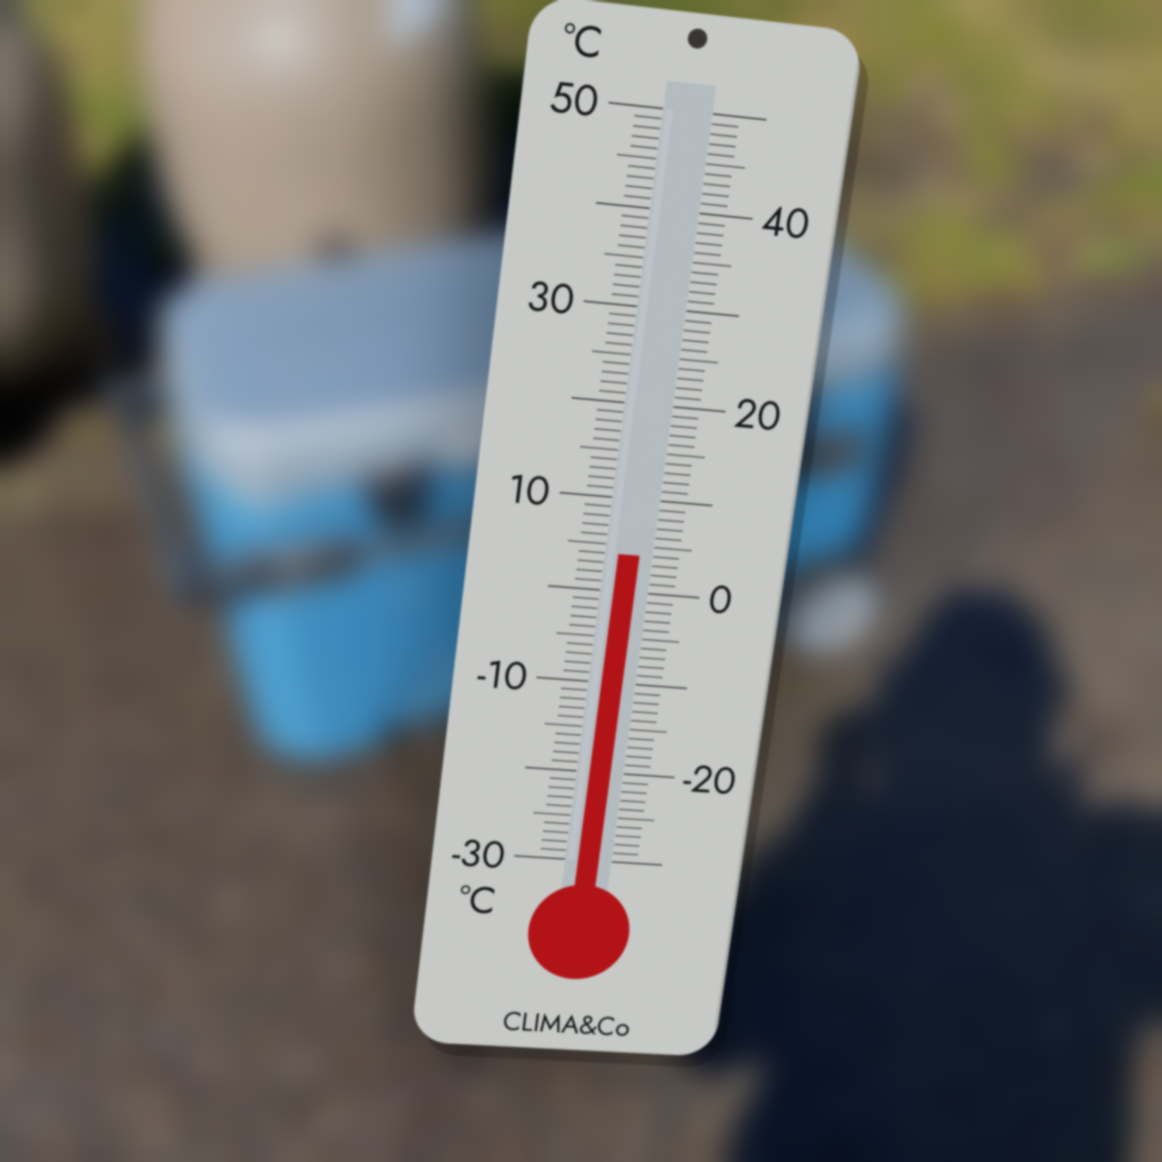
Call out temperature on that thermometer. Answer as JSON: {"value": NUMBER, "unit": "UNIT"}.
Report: {"value": 4, "unit": "°C"}
